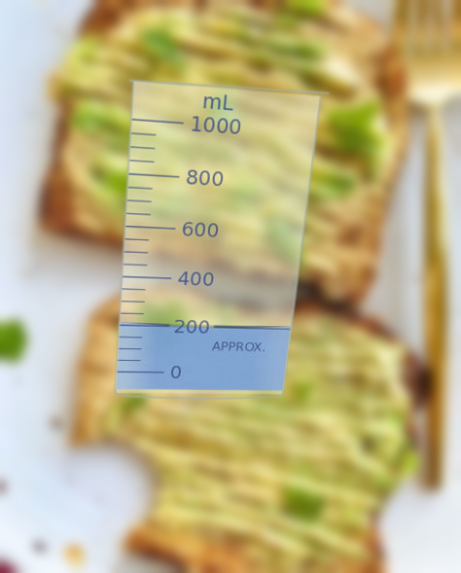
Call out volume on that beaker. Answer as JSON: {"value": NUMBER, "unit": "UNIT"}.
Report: {"value": 200, "unit": "mL"}
